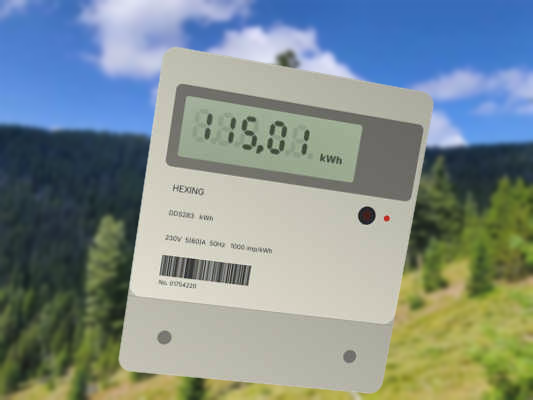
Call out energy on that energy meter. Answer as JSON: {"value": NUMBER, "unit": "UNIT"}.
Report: {"value": 115.01, "unit": "kWh"}
